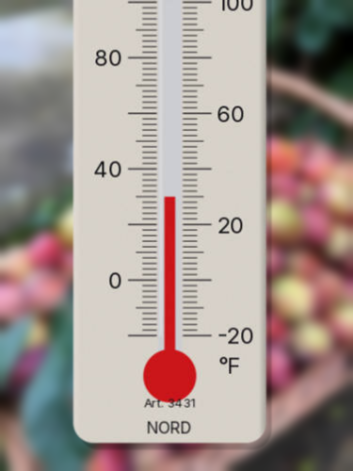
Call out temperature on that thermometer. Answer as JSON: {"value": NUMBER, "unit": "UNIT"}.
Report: {"value": 30, "unit": "°F"}
